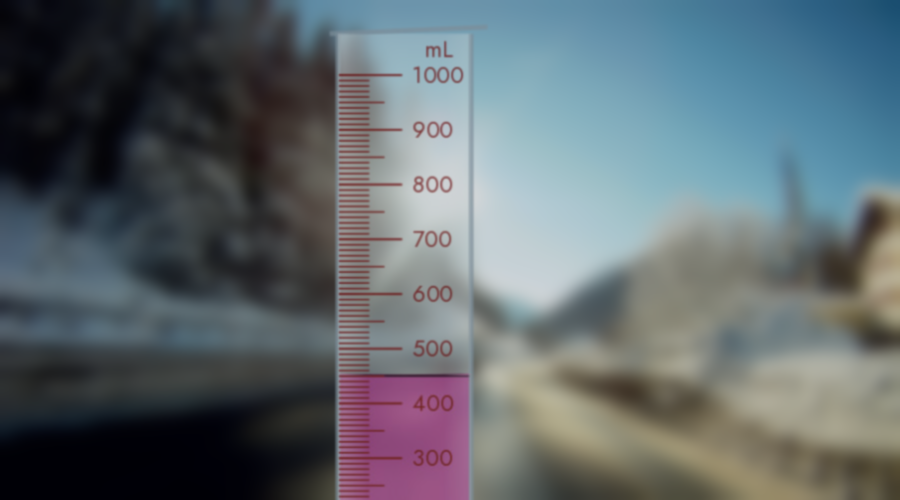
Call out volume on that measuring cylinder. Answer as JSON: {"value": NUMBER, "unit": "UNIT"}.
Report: {"value": 450, "unit": "mL"}
